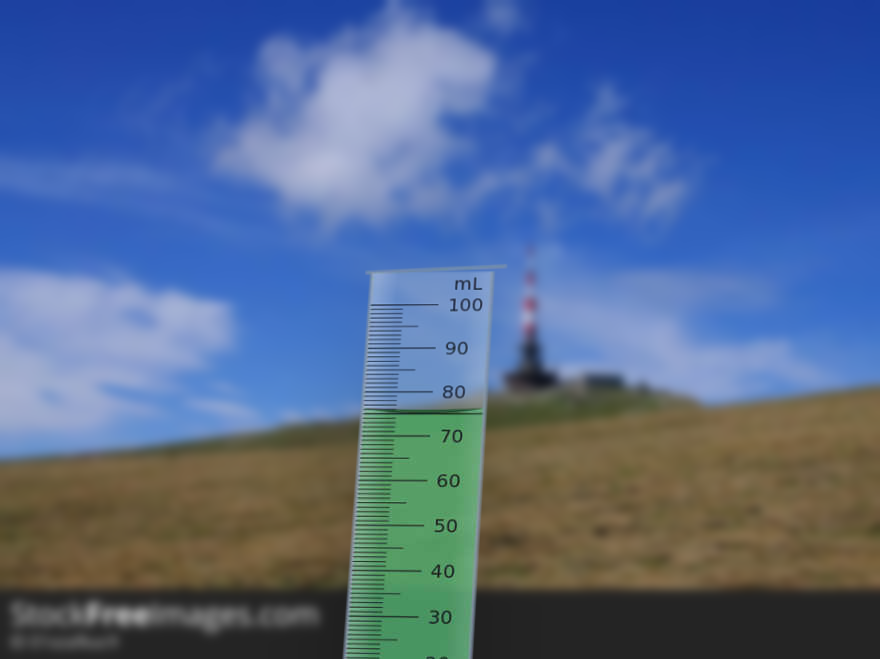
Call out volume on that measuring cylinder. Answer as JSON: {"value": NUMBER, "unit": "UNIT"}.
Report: {"value": 75, "unit": "mL"}
